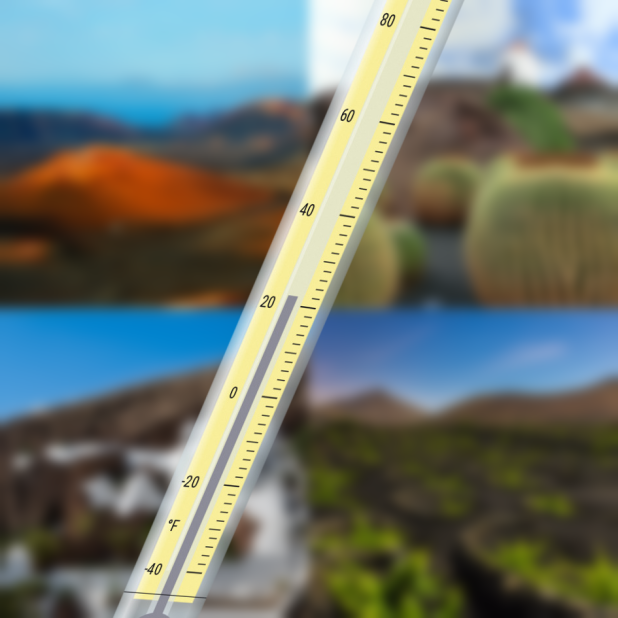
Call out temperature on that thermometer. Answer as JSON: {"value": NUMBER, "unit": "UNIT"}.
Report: {"value": 22, "unit": "°F"}
